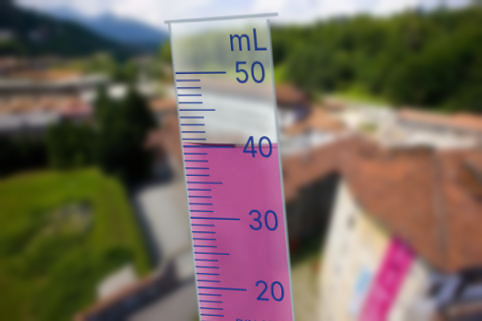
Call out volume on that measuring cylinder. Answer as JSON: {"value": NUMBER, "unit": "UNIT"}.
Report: {"value": 40, "unit": "mL"}
